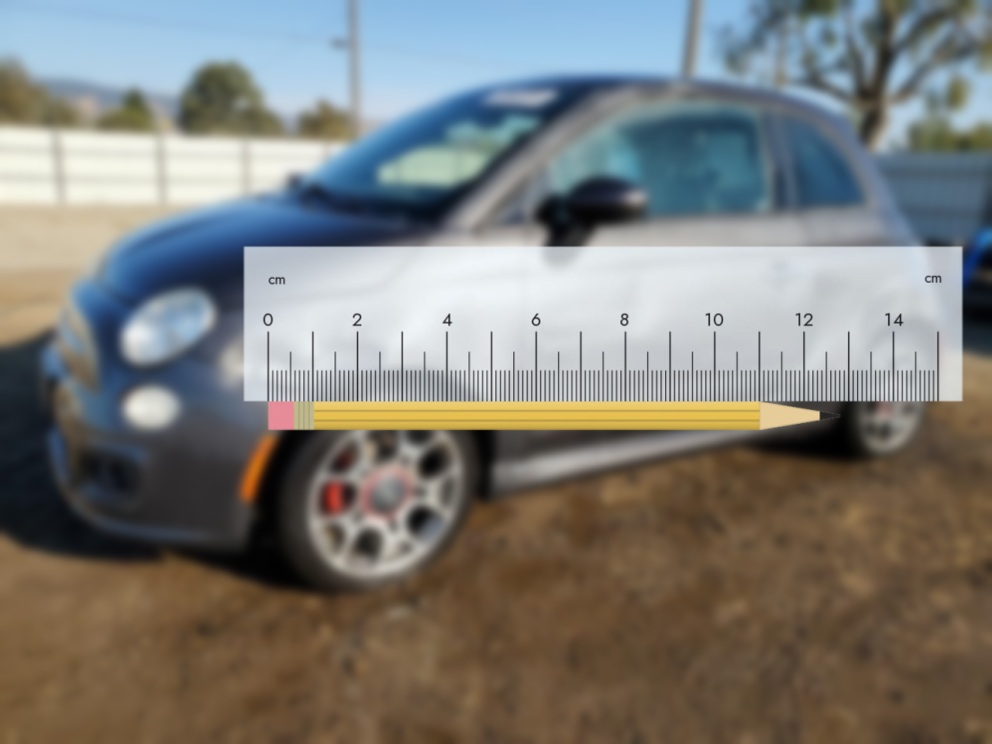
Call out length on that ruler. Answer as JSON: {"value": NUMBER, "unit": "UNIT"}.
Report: {"value": 12.8, "unit": "cm"}
